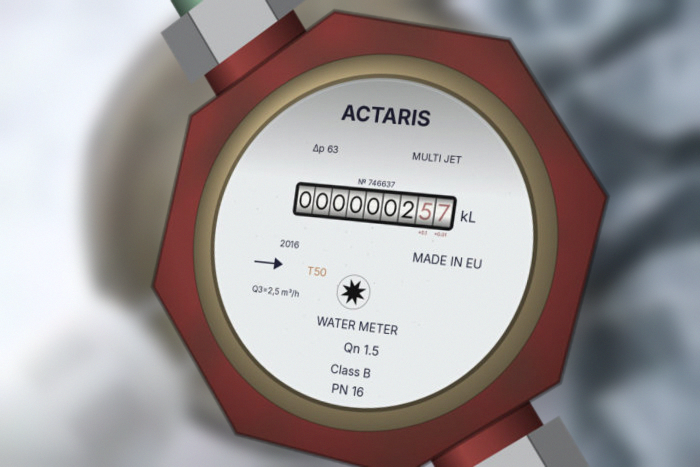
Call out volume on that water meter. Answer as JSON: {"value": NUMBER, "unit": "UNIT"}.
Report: {"value": 2.57, "unit": "kL"}
